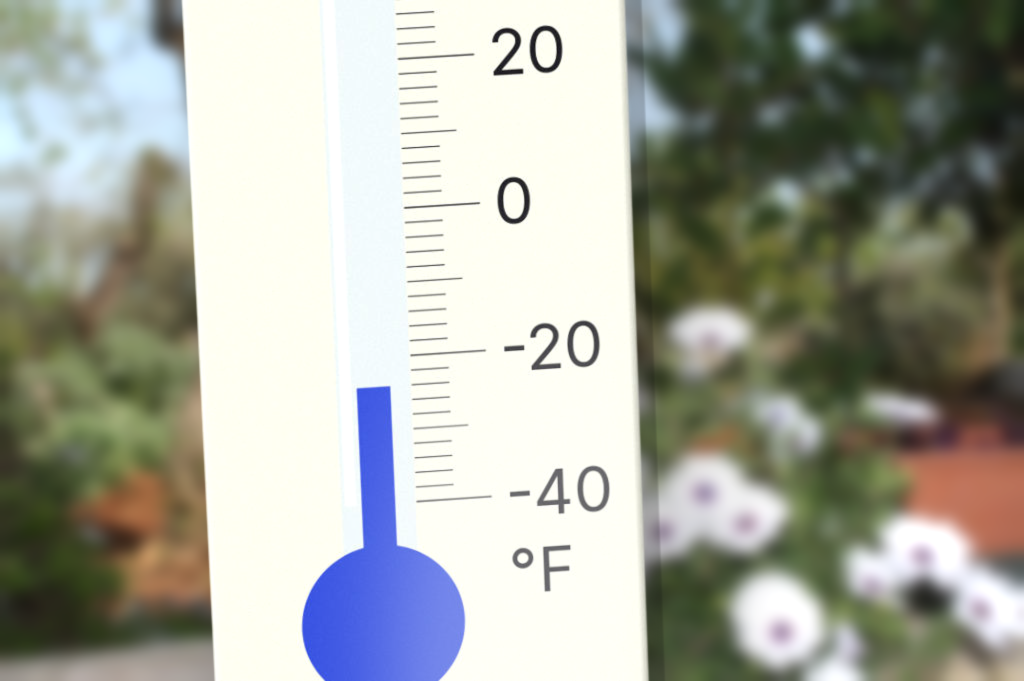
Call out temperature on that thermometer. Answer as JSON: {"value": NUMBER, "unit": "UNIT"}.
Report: {"value": -24, "unit": "°F"}
